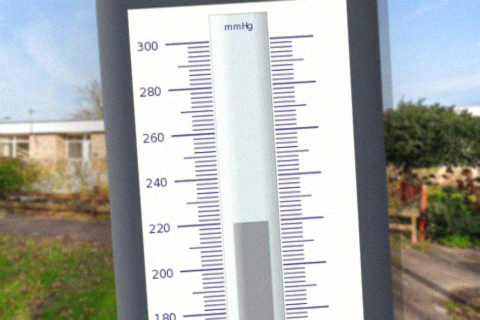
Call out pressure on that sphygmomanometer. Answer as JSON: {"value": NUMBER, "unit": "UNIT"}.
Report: {"value": 220, "unit": "mmHg"}
